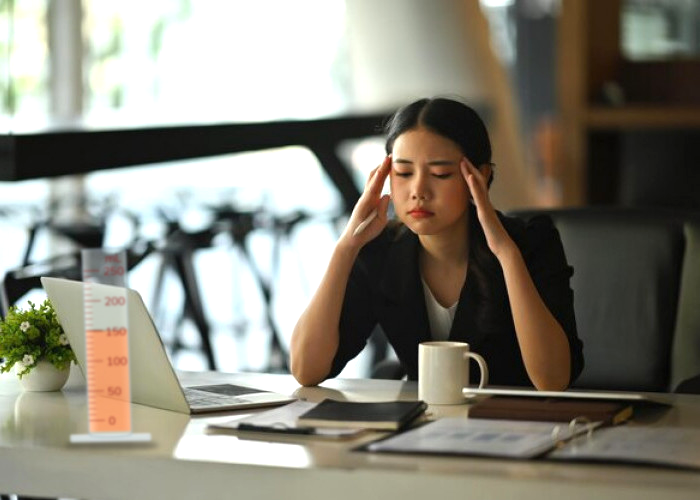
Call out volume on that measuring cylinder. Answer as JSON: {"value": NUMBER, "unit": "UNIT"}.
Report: {"value": 150, "unit": "mL"}
